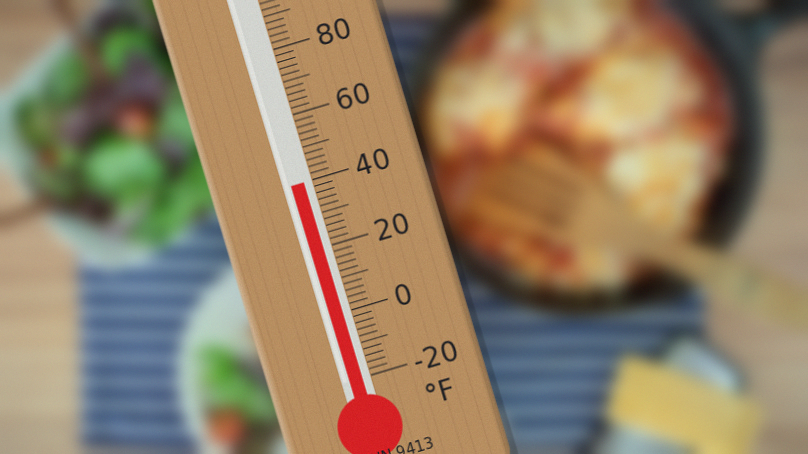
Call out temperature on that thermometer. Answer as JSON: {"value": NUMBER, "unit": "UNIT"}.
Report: {"value": 40, "unit": "°F"}
